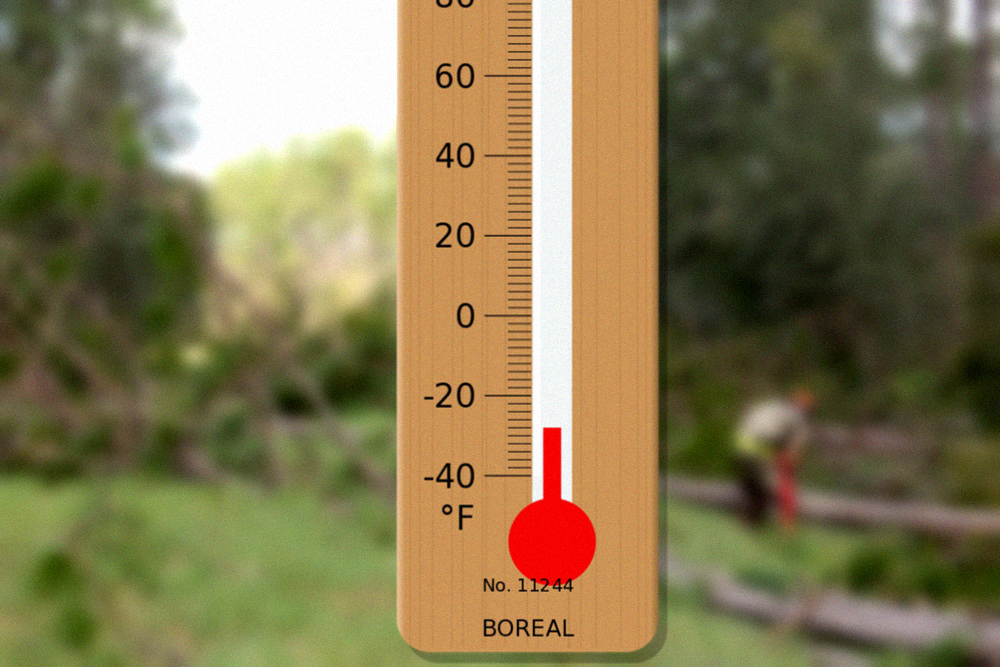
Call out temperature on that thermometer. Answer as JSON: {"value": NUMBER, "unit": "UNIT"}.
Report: {"value": -28, "unit": "°F"}
